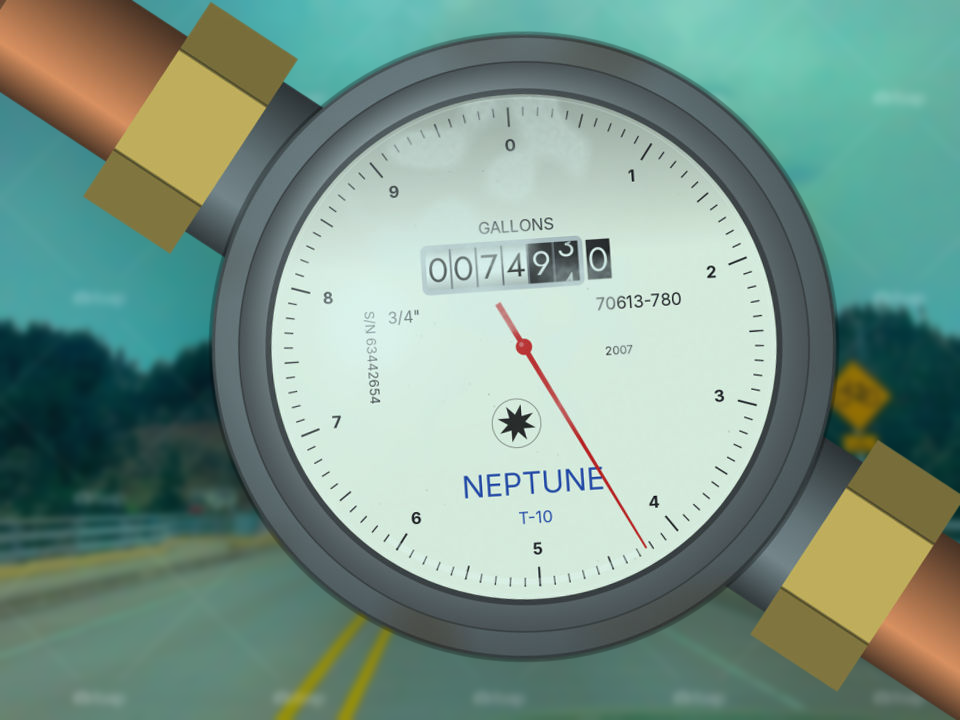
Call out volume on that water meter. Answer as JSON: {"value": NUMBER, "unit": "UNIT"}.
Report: {"value": 74934.2, "unit": "gal"}
